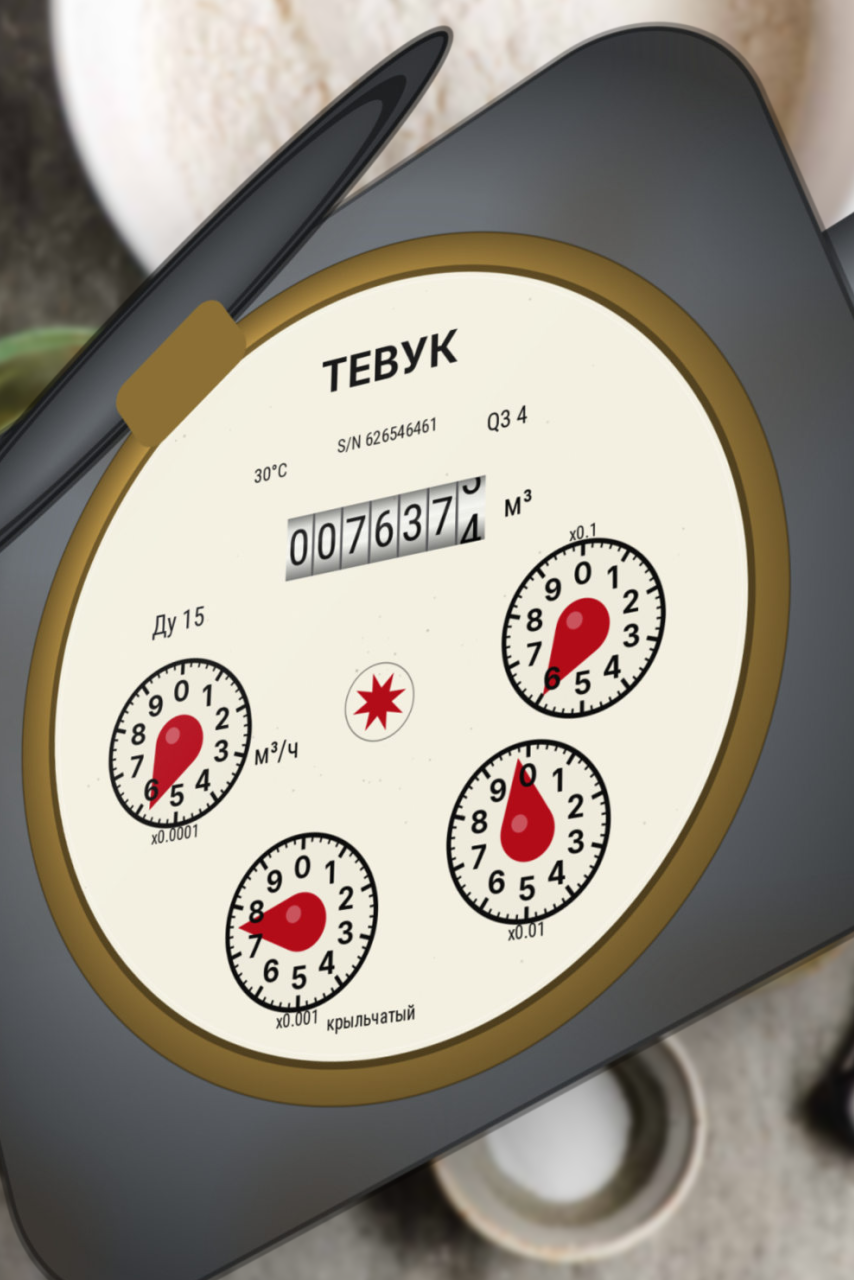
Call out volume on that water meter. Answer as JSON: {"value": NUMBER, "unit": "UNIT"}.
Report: {"value": 76373.5975, "unit": "m³"}
